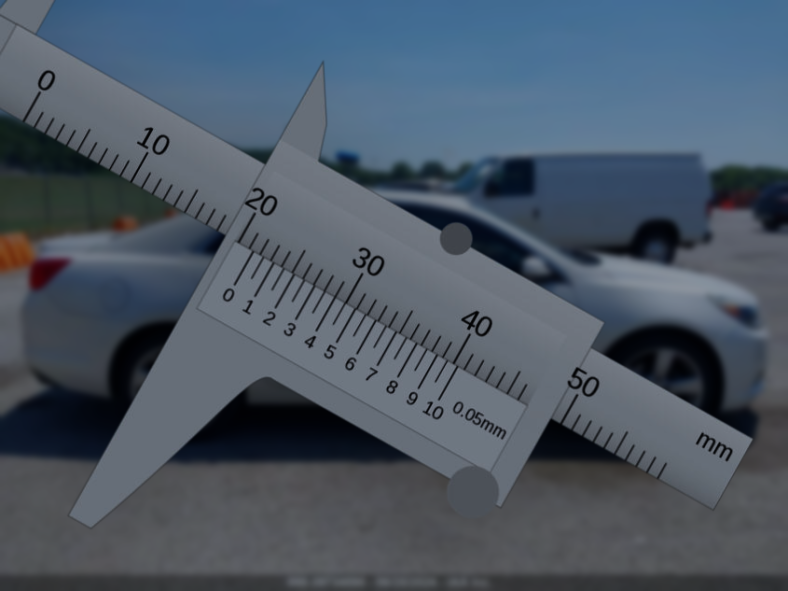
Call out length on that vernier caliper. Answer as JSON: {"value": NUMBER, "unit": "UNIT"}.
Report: {"value": 21.4, "unit": "mm"}
